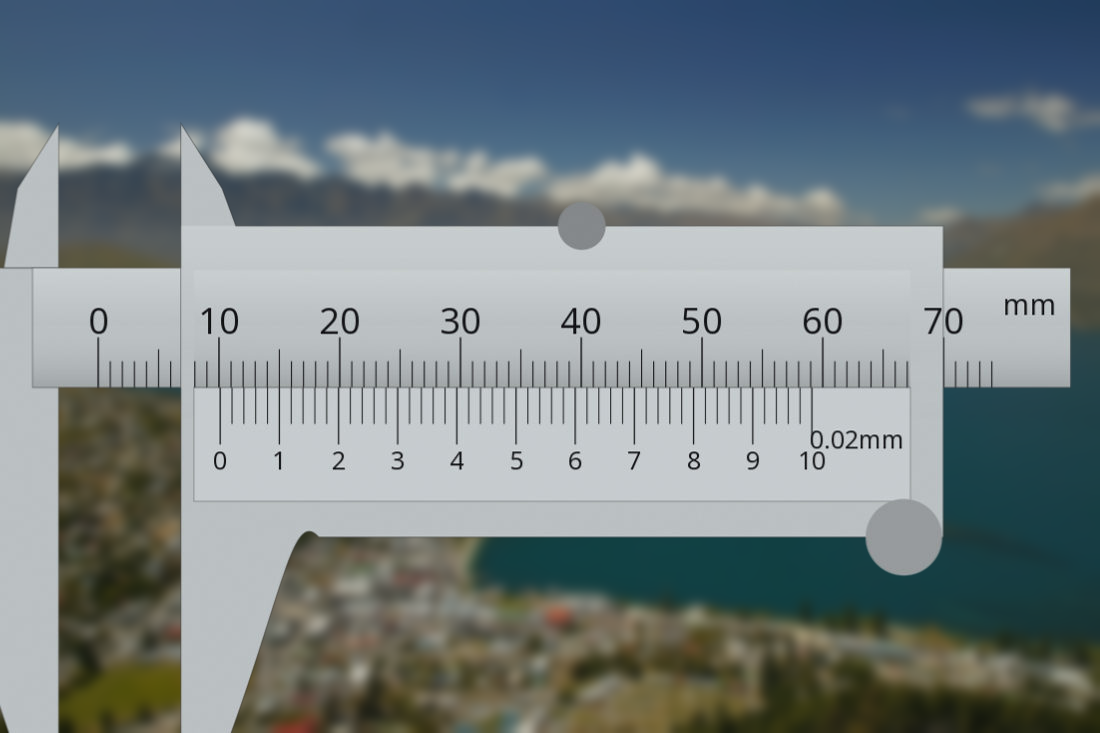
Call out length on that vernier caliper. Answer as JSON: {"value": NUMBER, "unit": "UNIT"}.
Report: {"value": 10.1, "unit": "mm"}
